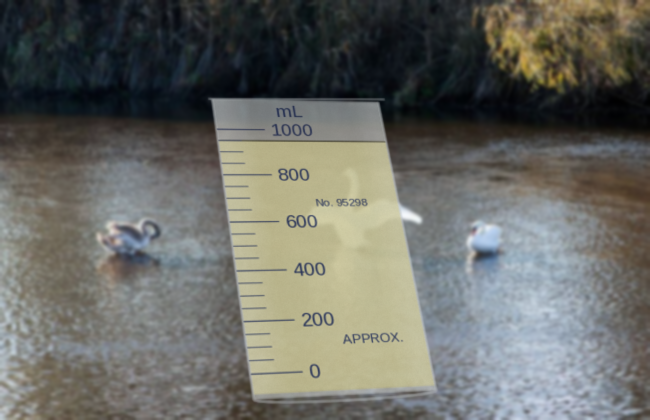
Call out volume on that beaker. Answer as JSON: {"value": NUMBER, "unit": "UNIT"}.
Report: {"value": 950, "unit": "mL"}
